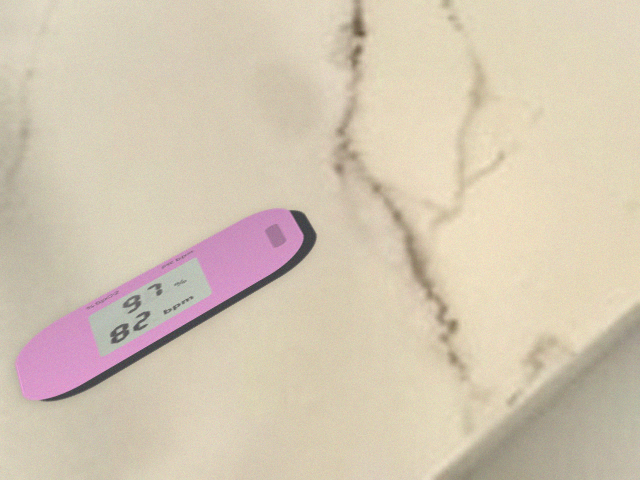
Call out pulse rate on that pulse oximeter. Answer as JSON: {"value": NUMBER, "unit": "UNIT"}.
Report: {"value": 82, "unit": "bpm"}
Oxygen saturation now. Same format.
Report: {"value": 97, "unit": "%"}
